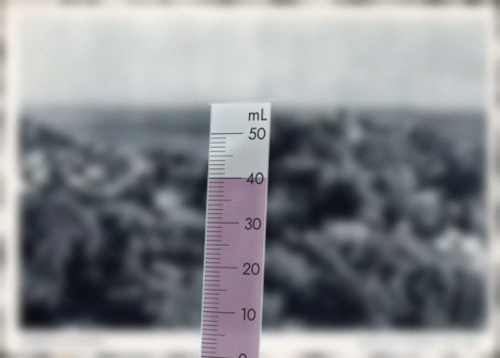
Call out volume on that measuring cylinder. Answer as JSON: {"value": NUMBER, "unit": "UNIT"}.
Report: {"value": 40, "unit": "mL"}
